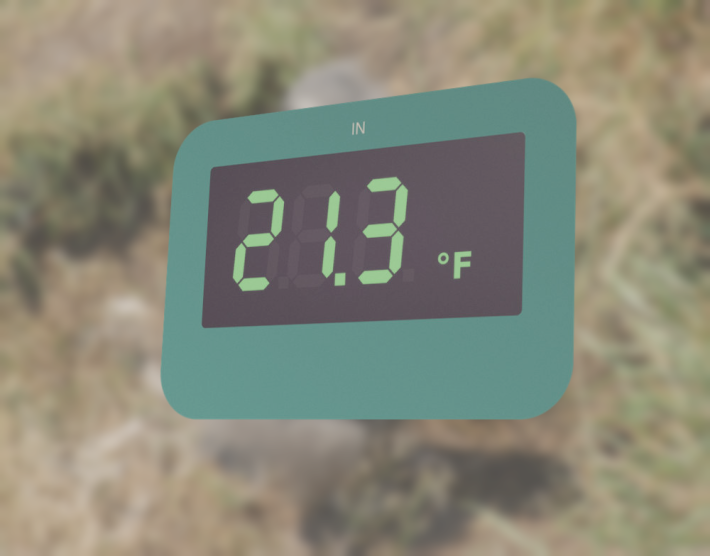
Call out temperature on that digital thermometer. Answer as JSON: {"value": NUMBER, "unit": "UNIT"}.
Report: {"value": 21.3, "unit": "°F"}
